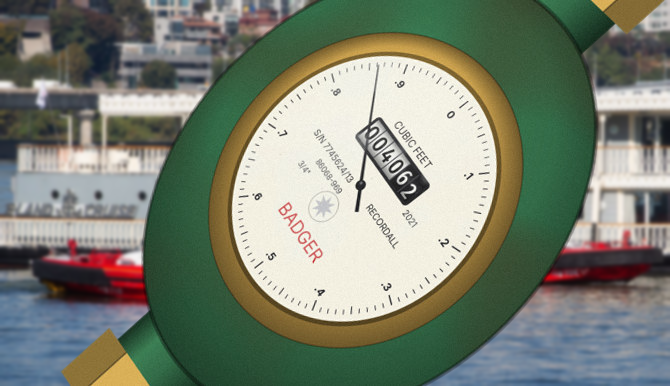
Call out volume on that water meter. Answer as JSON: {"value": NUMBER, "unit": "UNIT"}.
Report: {"value": 4061.86, "unit": "ft³"}
